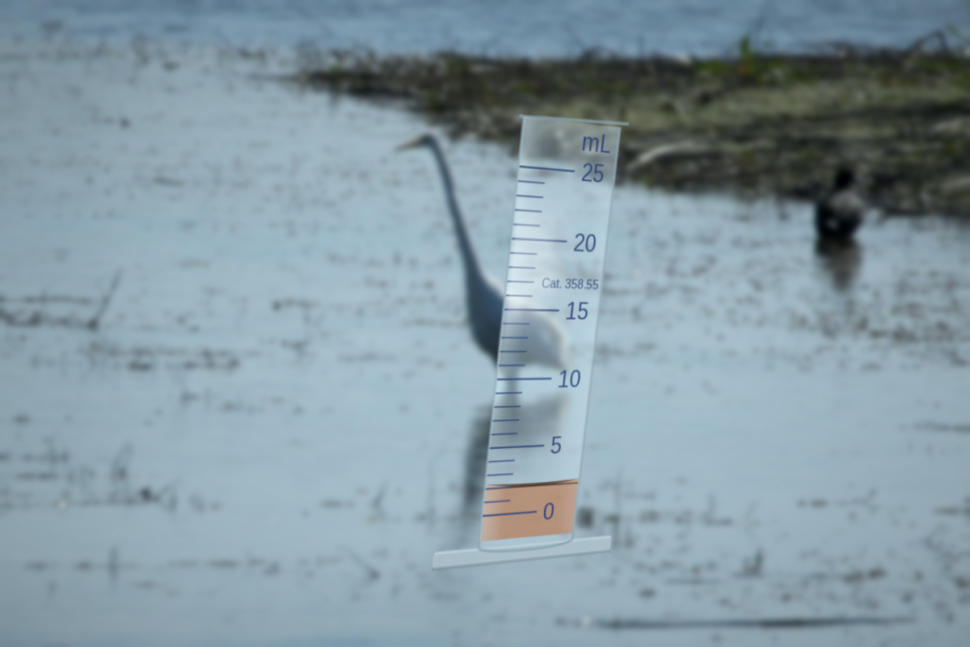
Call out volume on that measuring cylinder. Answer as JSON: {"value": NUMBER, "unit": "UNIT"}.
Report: {"value": 2, "unit": "mL"}
